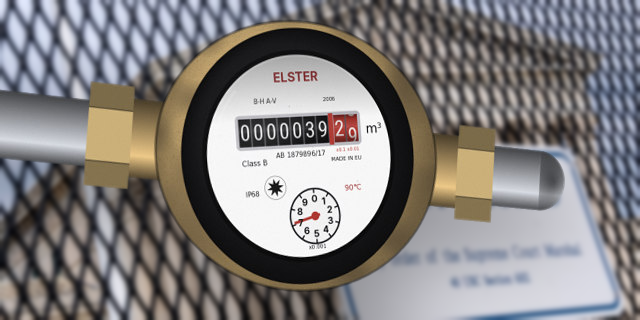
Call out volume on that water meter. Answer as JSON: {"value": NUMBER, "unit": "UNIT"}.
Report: {"value": 39.287, "unit": "m³"}
